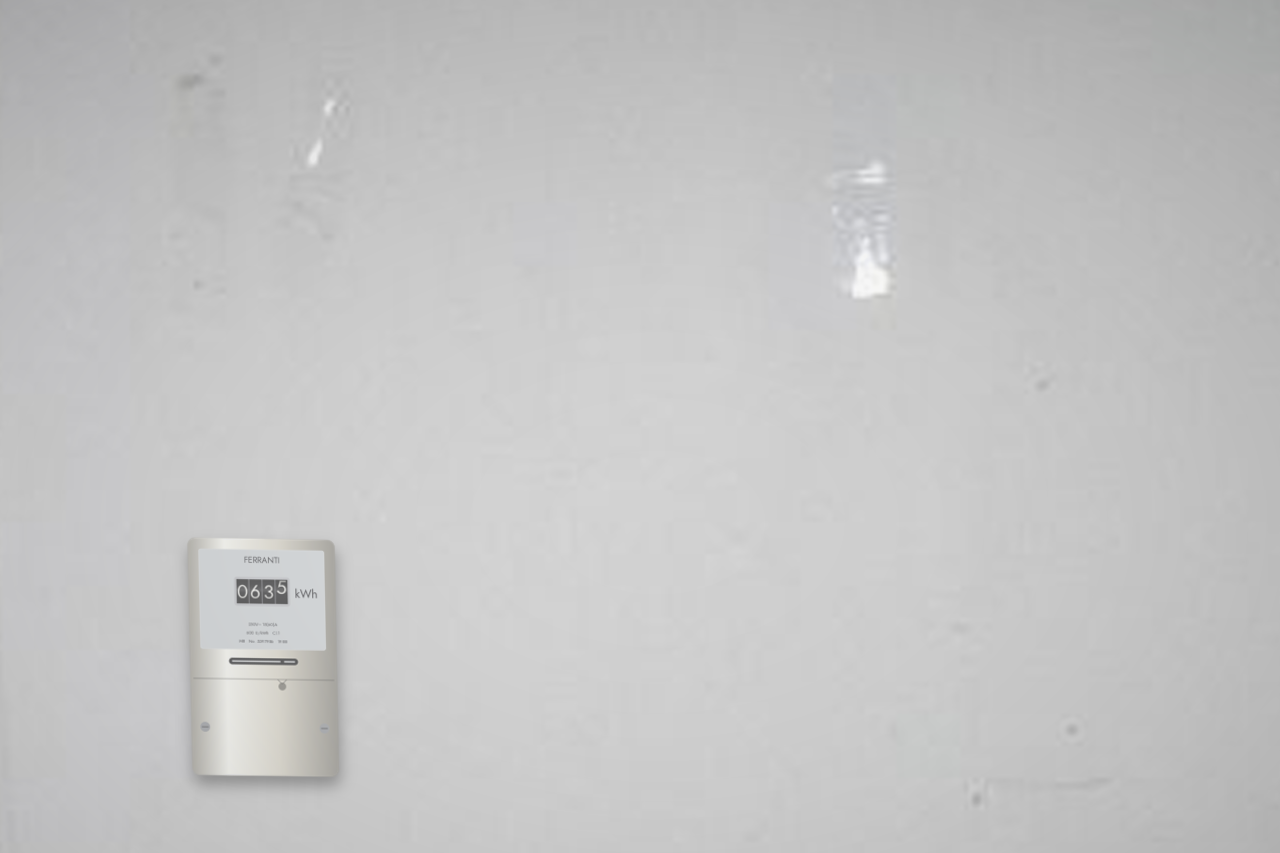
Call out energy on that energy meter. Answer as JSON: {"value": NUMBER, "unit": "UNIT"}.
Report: {"value": 635, "unit": "kWh"}
